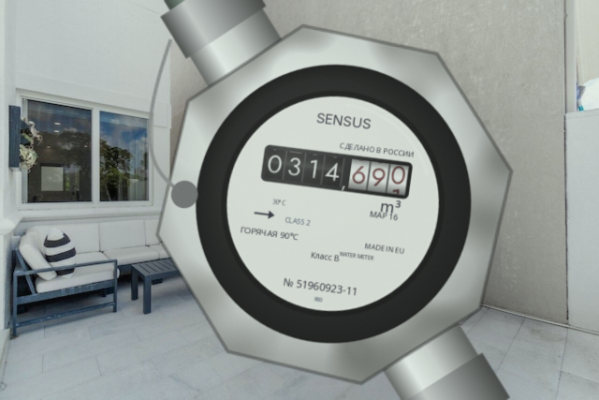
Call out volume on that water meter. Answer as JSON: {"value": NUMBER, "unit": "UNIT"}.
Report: {"value": 314.690, "unit": "m³"}
